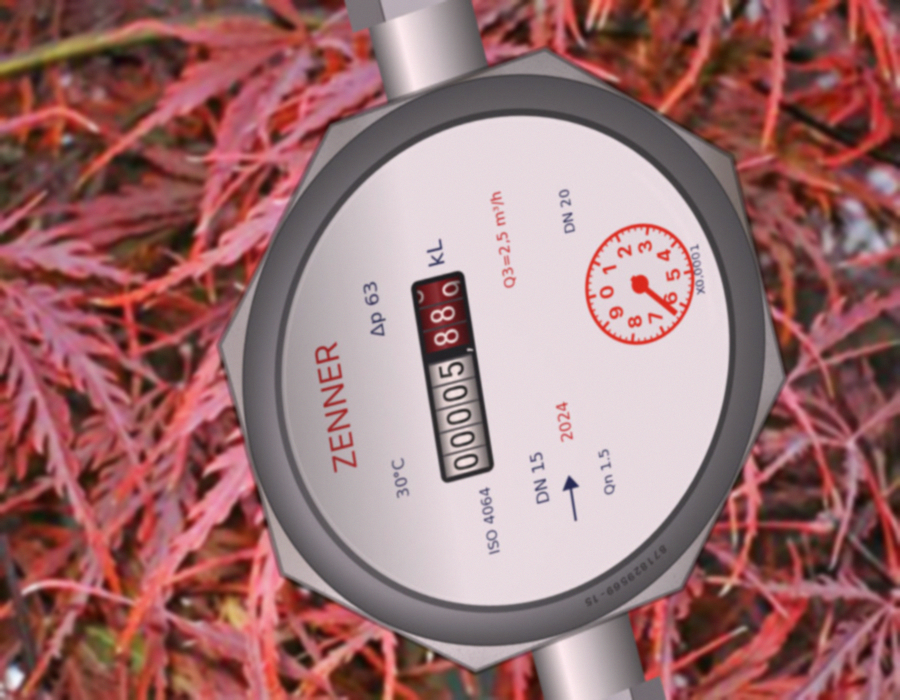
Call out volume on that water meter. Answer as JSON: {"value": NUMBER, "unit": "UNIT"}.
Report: {"value": 5.8886, "unit": "kL"}
